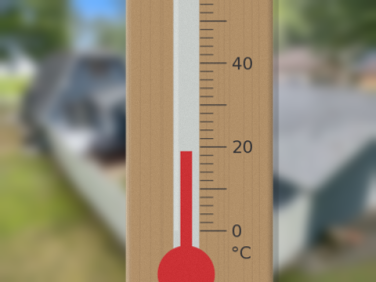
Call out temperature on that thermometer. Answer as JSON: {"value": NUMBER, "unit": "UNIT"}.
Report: {"value": 19, "unit": "°C"}
